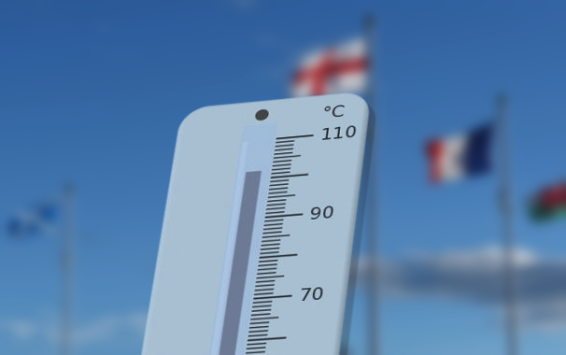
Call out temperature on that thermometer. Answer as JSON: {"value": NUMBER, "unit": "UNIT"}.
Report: {"value": 102, "unit": "°C"}
